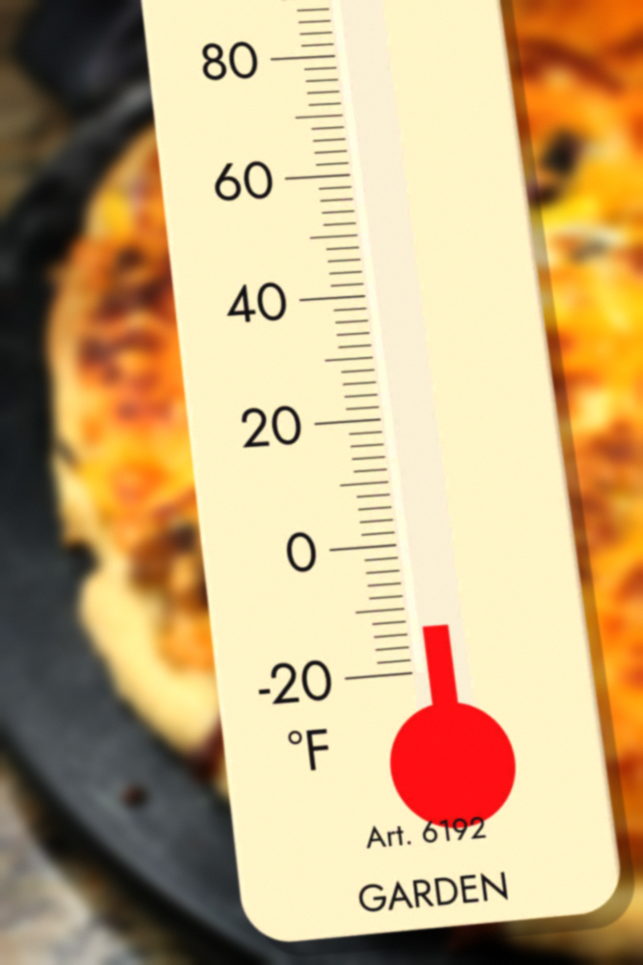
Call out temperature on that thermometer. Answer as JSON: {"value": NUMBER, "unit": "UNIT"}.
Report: {"value": -13, "unit": "°F"}
